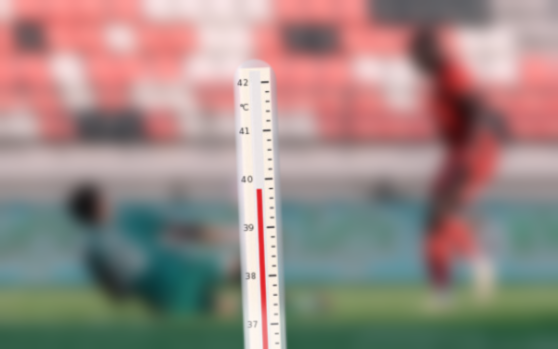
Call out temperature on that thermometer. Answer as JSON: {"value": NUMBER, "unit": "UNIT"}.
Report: {"value": 39.8, "unit": "°C"}
